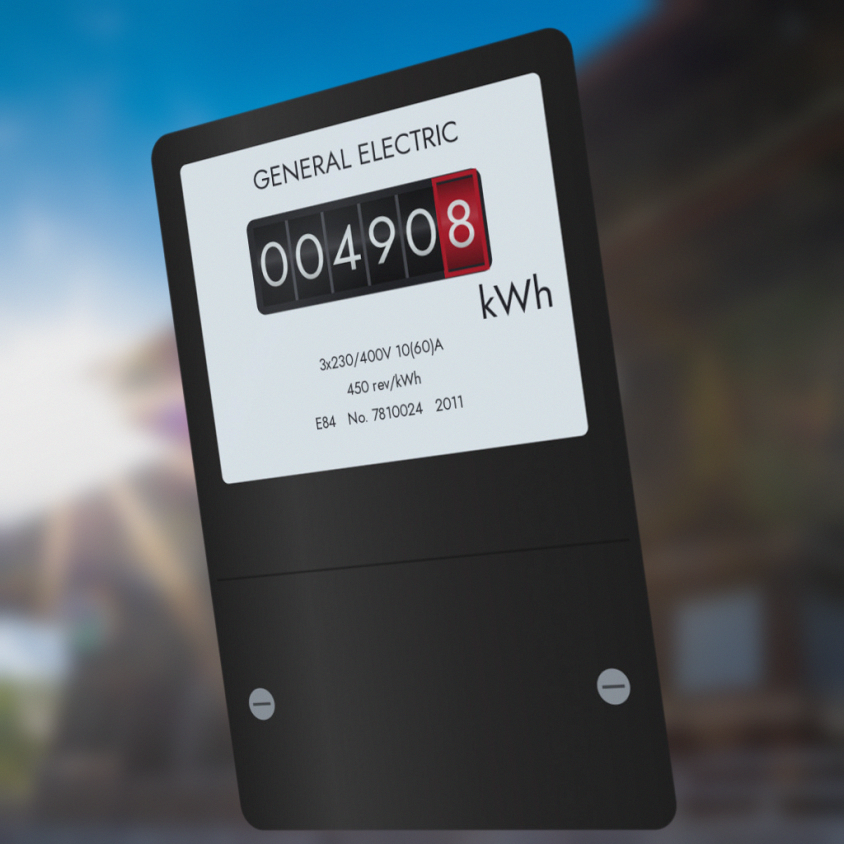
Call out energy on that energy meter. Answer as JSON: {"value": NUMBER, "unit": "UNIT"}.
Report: {"value": 490.8, "unit": "kWh"}
